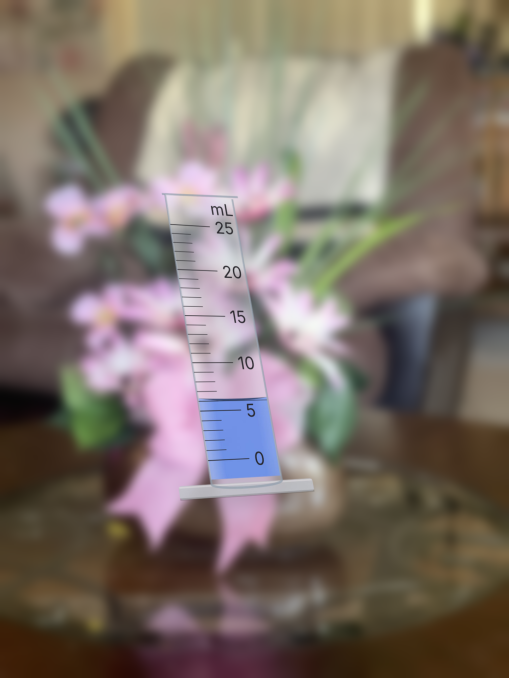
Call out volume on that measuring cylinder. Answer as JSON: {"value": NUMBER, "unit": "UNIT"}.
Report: {"value": 6, "unit": "mL"}
